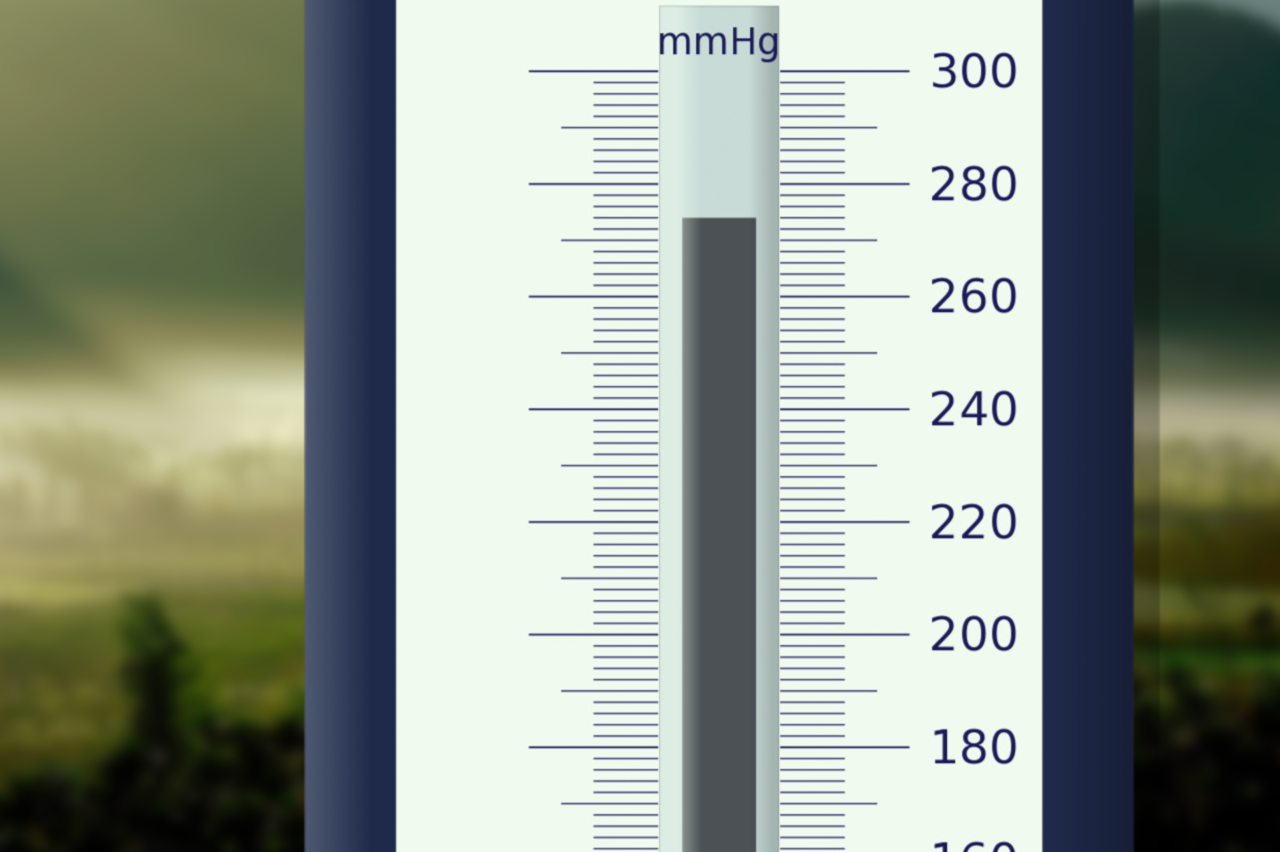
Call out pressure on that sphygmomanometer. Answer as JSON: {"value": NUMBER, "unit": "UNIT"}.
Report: {"value": 274, "unit": "mmHg"}
